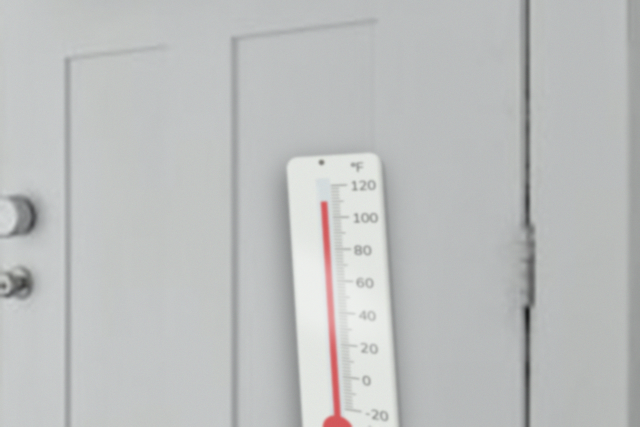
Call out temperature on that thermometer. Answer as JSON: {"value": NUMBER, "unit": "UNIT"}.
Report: {"value": 110, "unit": "°F"}
